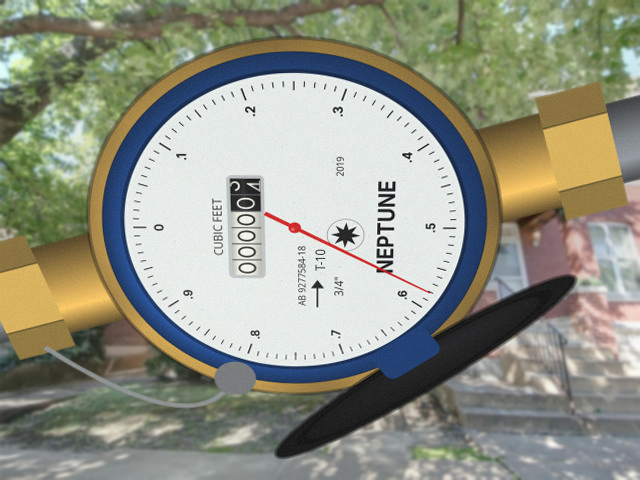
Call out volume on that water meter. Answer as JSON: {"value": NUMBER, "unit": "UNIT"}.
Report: {"value": 3.58, "unit": "ft³"}
